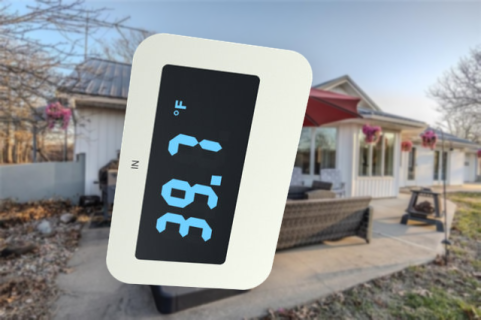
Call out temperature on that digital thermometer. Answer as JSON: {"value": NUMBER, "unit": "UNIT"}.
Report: {"value": 39.7, "unit": "°F"}
